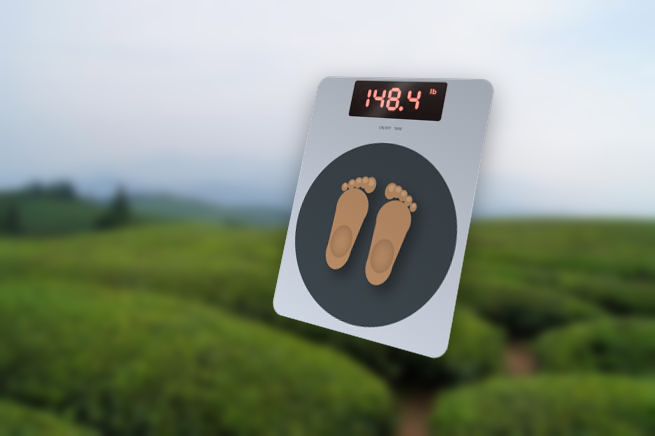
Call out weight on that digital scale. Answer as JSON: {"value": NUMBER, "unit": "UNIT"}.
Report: {"value": 148.4, "unit": "lb"}
